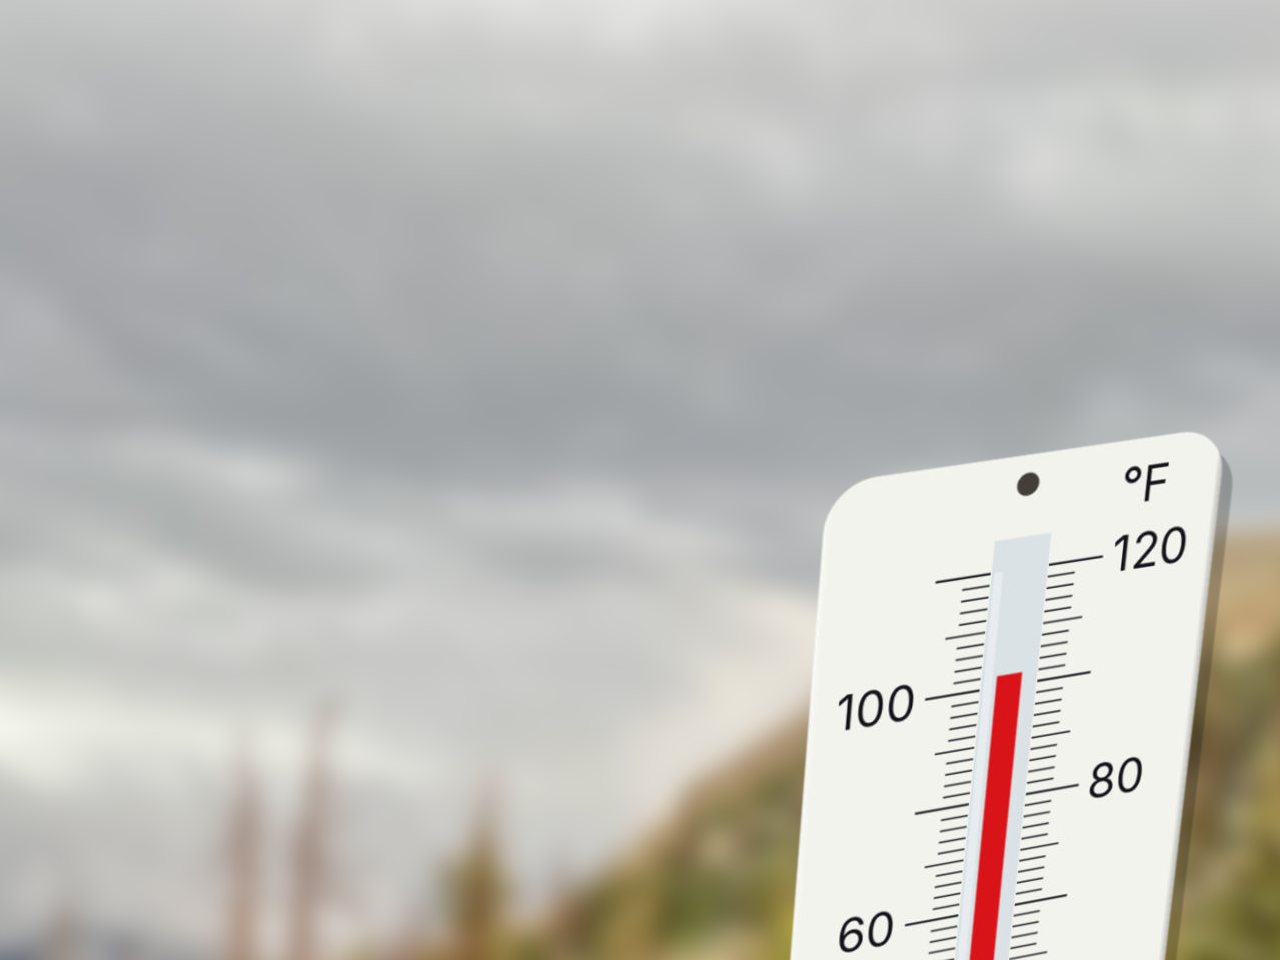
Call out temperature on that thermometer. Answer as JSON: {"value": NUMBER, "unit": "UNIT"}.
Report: {"value": 102, "unit": "°F"}
